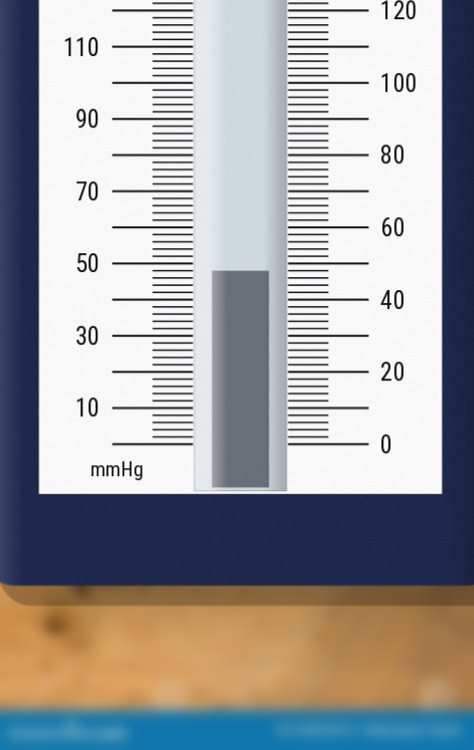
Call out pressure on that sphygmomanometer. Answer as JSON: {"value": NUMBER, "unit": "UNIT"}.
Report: {"value": 48, "unit": "mmHg"}
